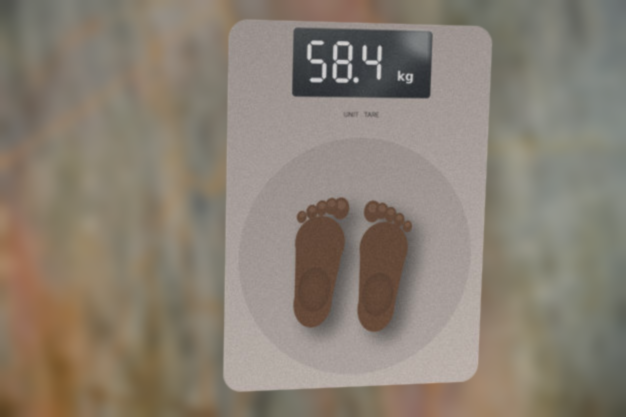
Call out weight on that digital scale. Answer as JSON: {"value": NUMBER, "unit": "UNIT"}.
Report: {"value": 58.4, "unit": "kg"}
